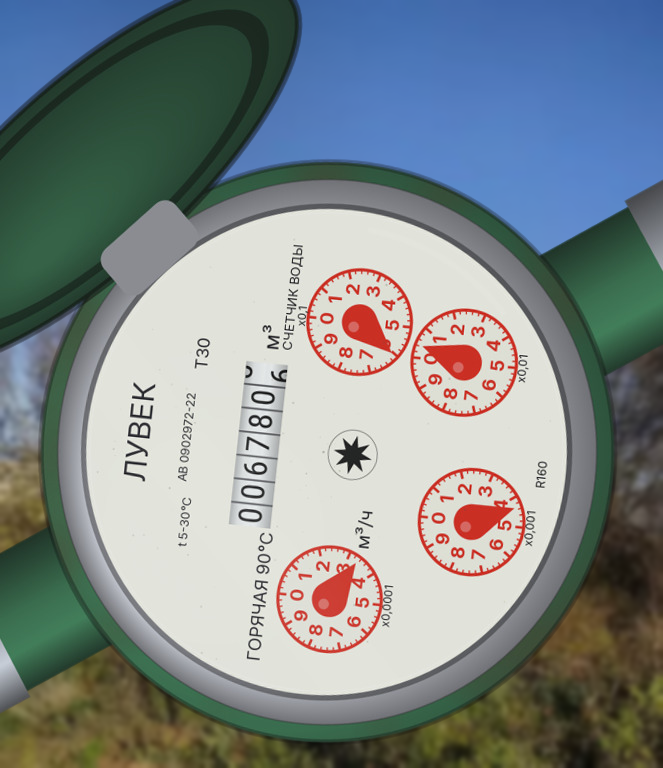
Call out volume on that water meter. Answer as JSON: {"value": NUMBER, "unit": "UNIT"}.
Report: {"value": 67805.6043, "unit": "m³"}
